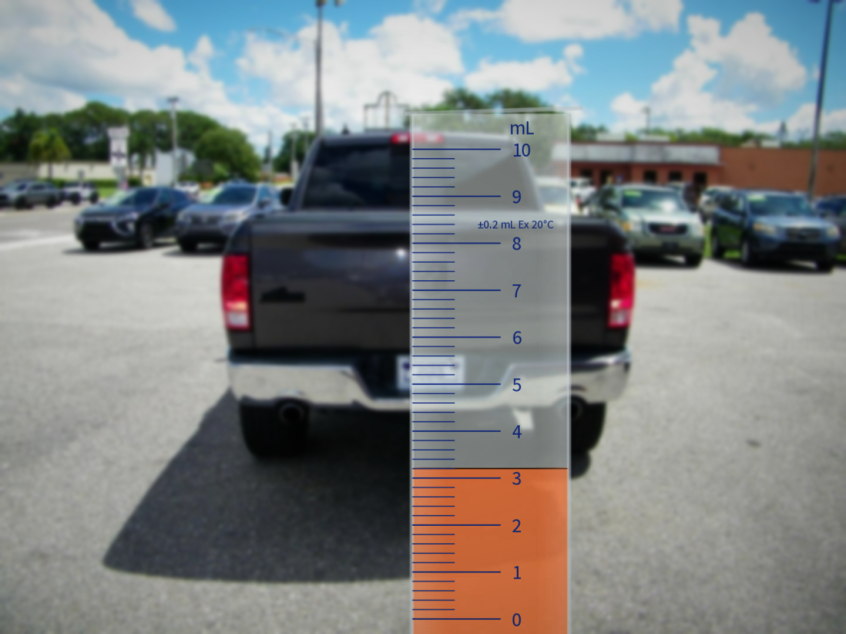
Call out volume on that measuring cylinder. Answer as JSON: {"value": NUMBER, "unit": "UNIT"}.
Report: {"value": 3.2, "unit": "mL"}
